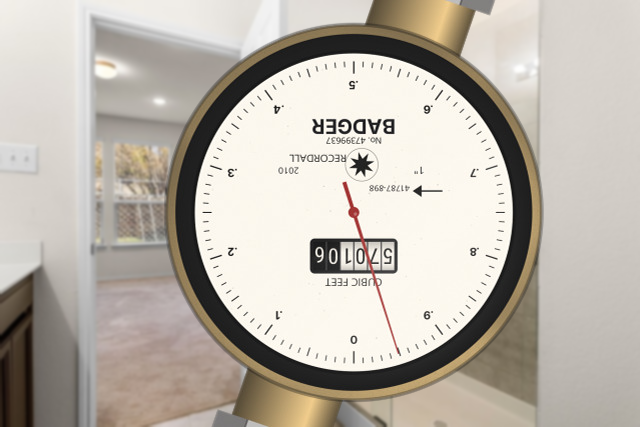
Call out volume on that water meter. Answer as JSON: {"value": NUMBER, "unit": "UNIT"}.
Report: {"value": 570105.95, "unit": "ft³"}
